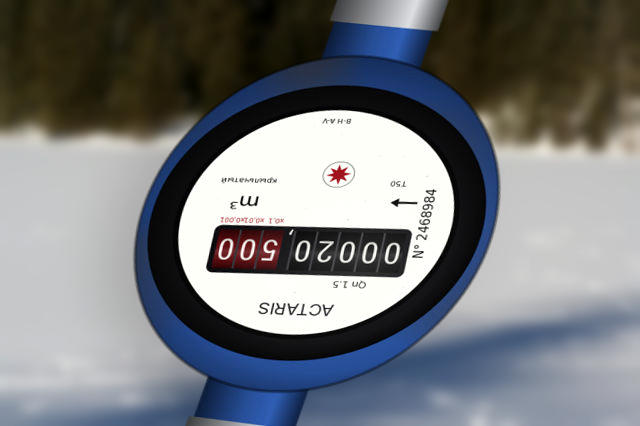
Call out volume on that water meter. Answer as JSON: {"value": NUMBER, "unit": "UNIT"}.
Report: {"value": 20.500, "unit": "m³"}
